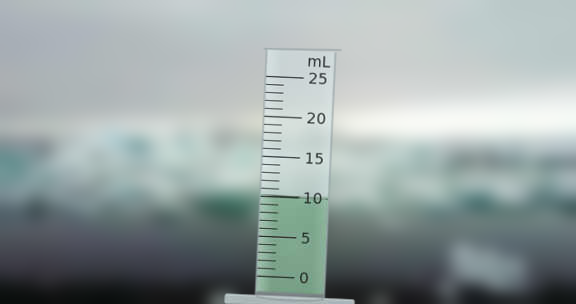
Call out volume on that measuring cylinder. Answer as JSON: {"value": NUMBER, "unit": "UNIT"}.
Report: {"value": 10, "unit": "mL"}
